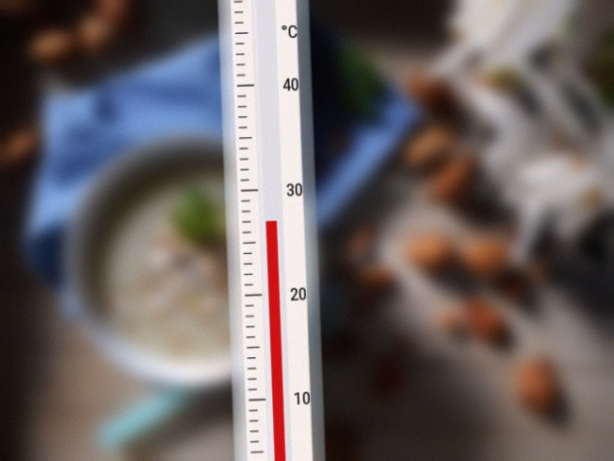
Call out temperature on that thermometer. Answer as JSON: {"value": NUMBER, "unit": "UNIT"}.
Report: {"value": 27, "unit": "°C"}
